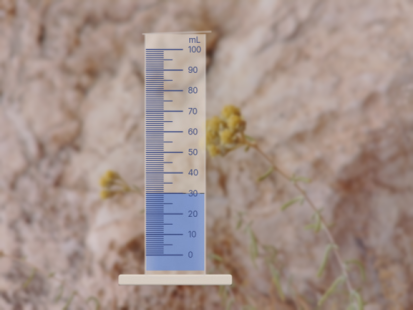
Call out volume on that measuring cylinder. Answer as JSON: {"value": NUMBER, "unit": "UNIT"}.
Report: {"value": 30, "unit": "mL"}
